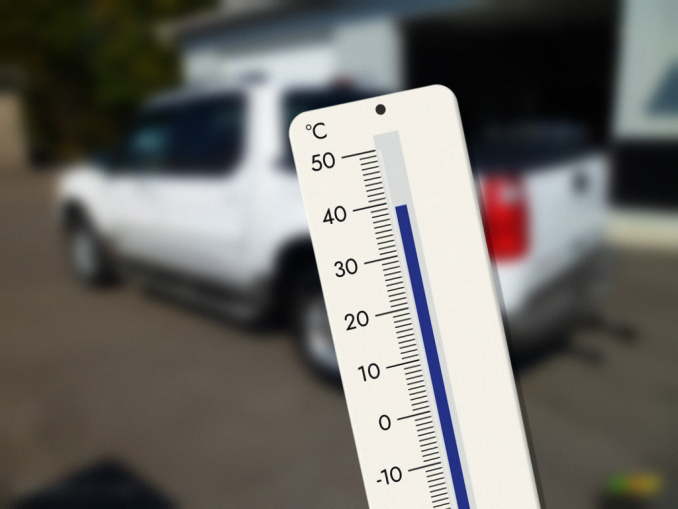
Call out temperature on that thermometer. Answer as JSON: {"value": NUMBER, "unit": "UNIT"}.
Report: {"value": 39, "unit": "°C"}
